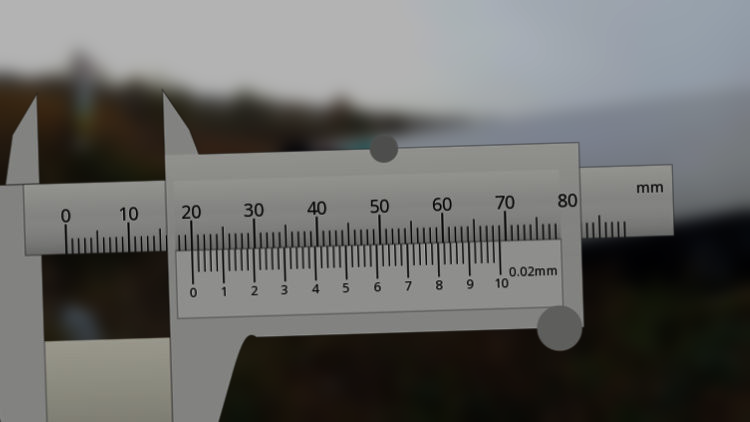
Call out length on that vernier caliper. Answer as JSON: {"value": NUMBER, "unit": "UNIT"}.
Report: {"value": 20.0, "unit": "mm"}
